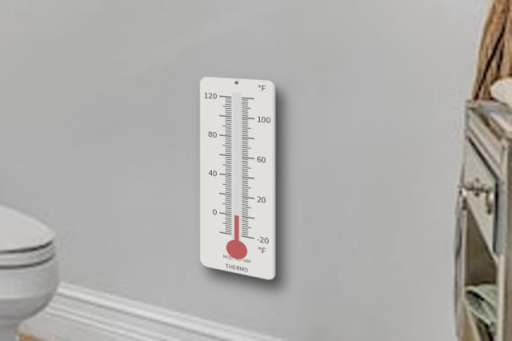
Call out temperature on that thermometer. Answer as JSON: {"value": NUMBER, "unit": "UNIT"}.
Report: {"value": 0, "unit": "°F"}
